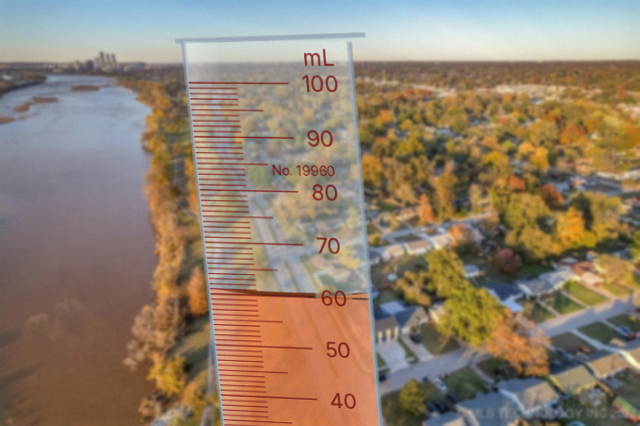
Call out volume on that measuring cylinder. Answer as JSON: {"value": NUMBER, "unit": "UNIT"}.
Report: {"value": 60, "unit": "mL"}
